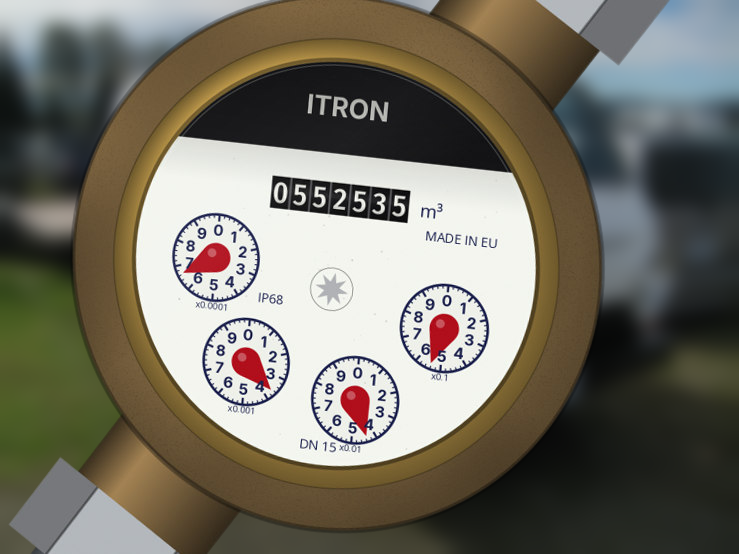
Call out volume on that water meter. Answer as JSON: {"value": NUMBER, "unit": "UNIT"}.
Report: {"value": 552535.5436, "unit": "m³"}
